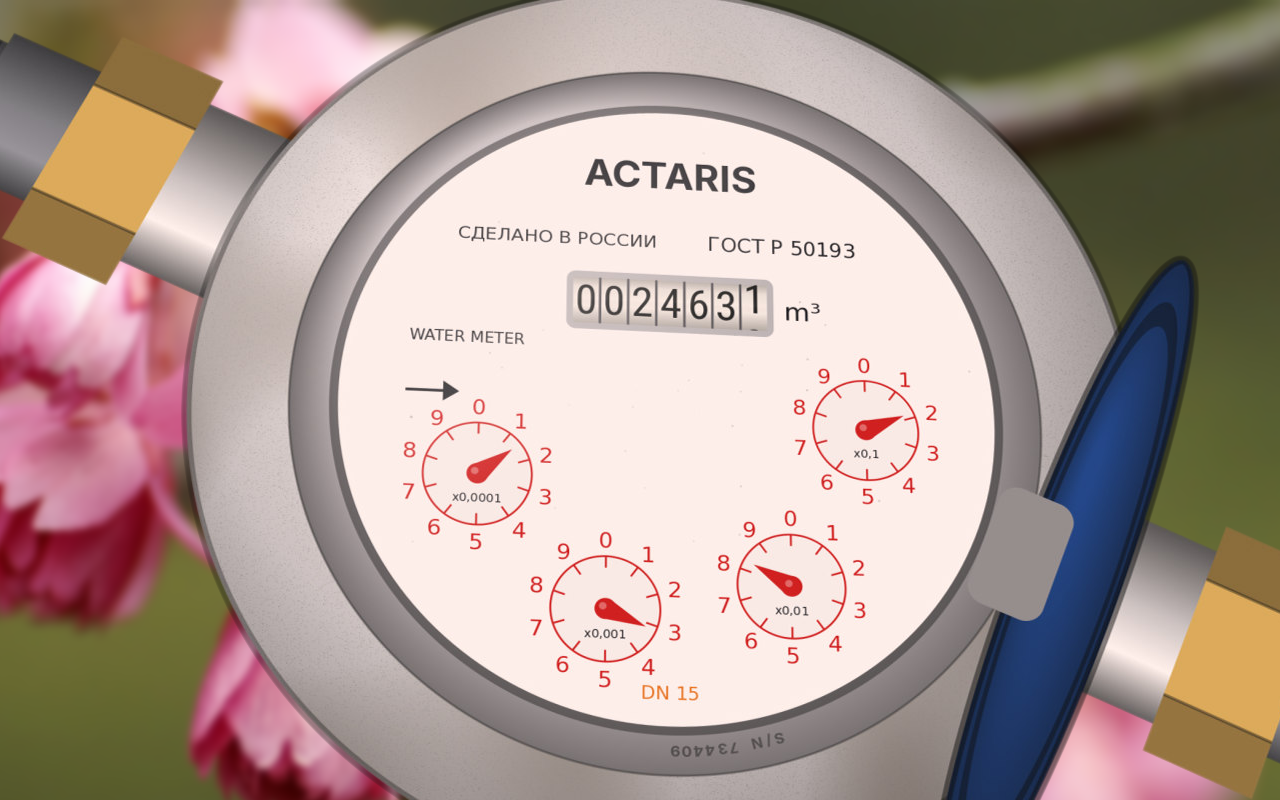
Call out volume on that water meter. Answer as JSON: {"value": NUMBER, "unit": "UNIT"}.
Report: {"value": 24631.1831, "unit": "m³"}
